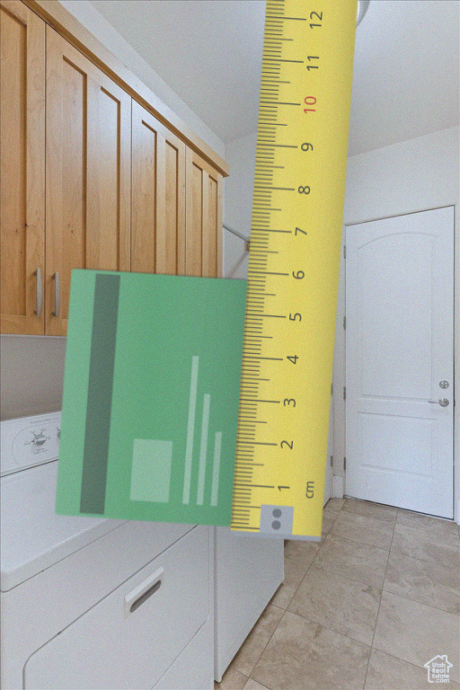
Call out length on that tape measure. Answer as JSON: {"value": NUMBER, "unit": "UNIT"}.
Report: {"value": 5.8, "unit": "cm"}
